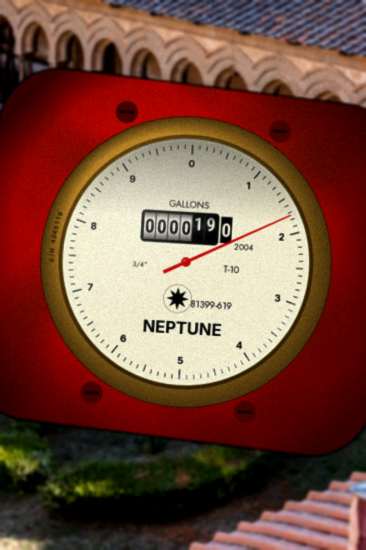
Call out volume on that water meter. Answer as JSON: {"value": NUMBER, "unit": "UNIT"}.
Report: {"value": 191.7, "unit": "gal"}
